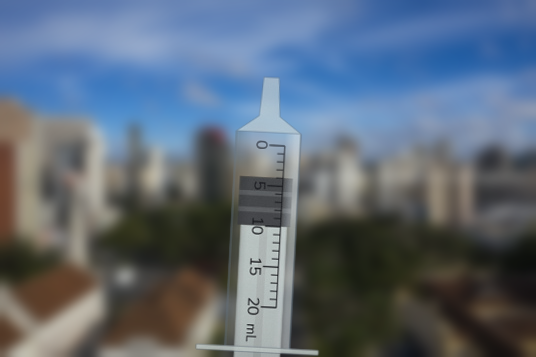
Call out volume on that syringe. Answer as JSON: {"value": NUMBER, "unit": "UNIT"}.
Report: {"value": 4, "unit": "mL"}
